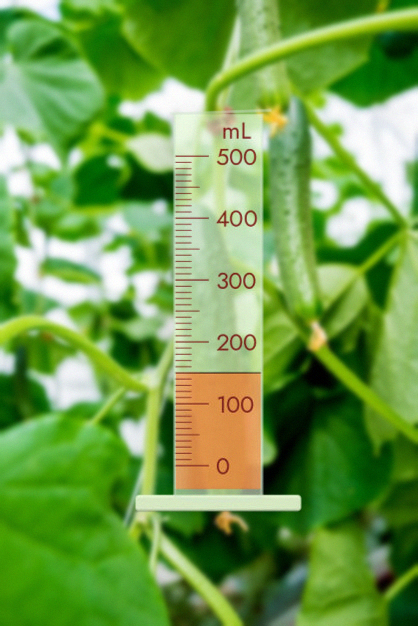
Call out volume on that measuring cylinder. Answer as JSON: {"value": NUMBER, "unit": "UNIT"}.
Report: {"value": 150, "unit": "mL"}
